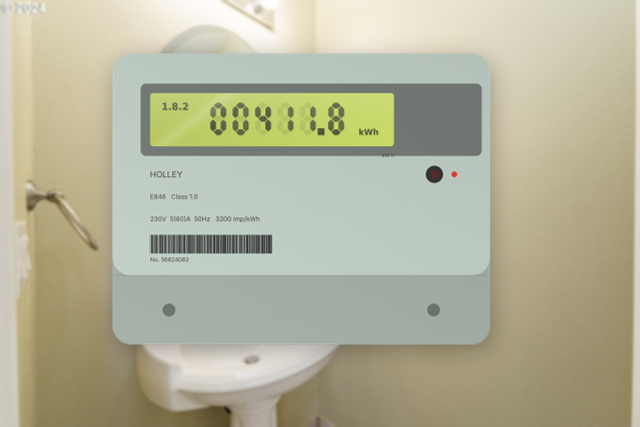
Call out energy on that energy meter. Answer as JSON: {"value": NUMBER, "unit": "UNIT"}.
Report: {"value": 411.8, "unit": "kWh"}
